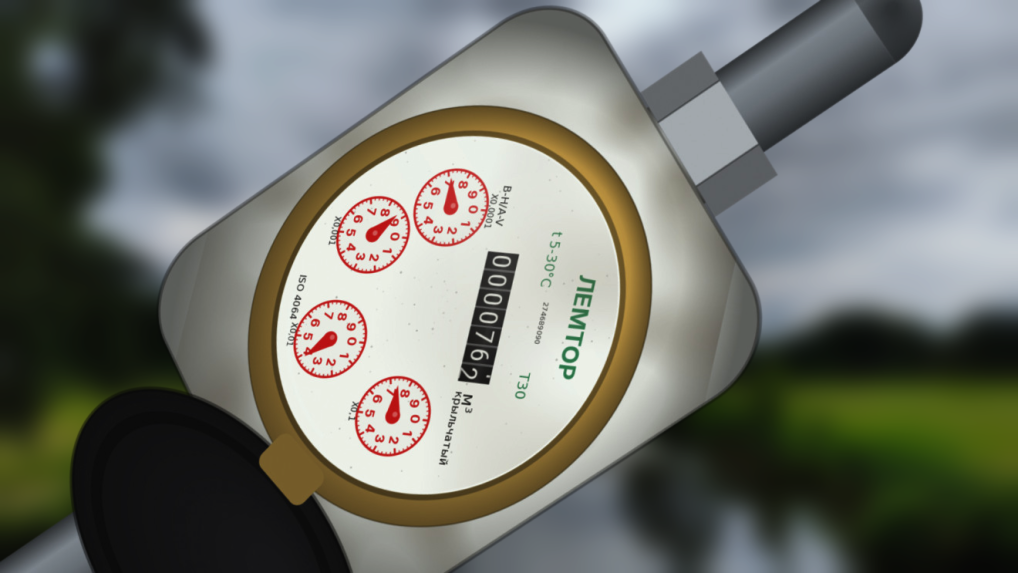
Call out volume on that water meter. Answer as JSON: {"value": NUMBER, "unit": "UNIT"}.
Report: {"value": 761.7387, "unit": "m³"}
